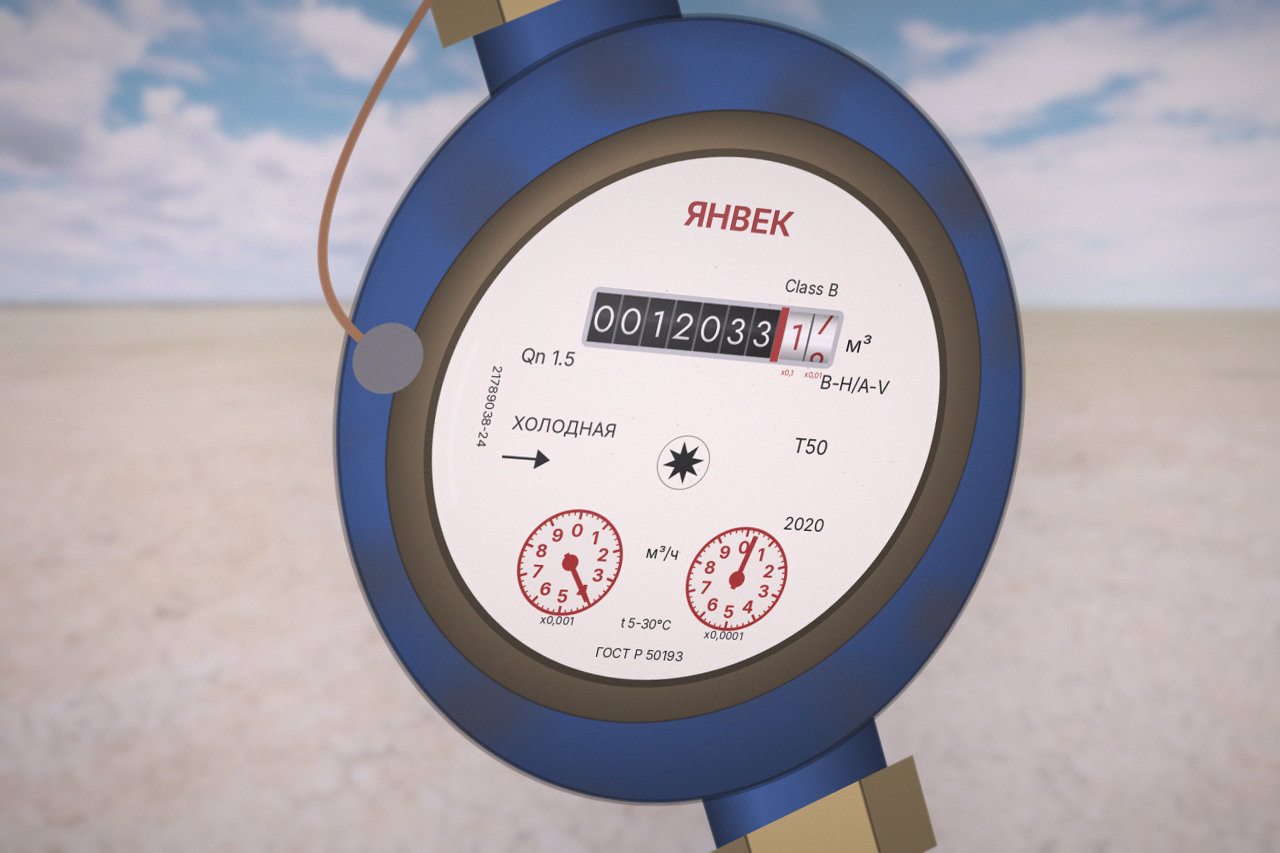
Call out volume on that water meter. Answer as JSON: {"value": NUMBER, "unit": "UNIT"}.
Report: {"value": 12033.1740, "unit": "m³"}
